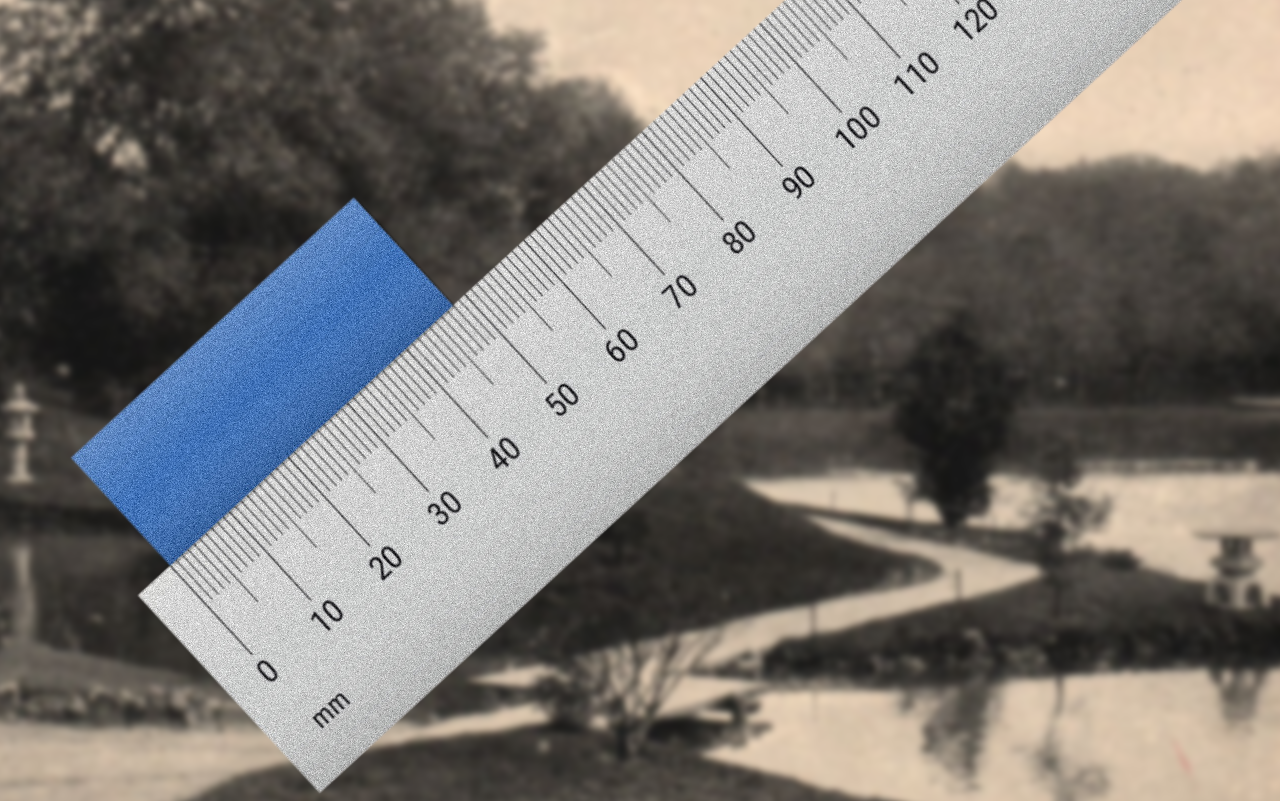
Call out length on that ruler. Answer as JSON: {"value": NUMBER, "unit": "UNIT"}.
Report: {"value": 48, "unit": "mm"}
